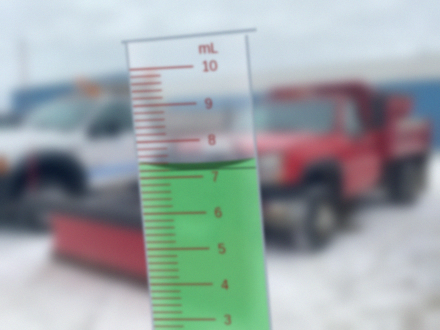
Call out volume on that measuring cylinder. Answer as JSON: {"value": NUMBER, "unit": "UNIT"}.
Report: {"value": 7.2, "unit": "mL"}
